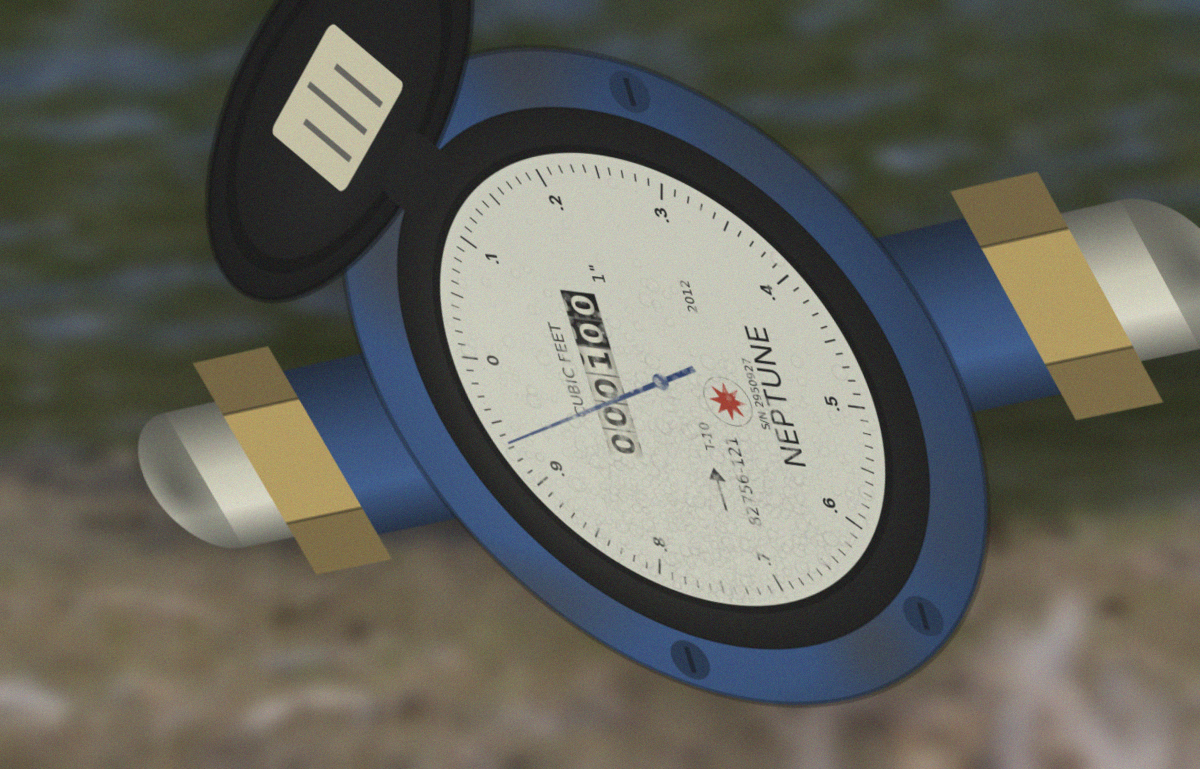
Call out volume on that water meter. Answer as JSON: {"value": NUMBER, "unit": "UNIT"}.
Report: {"value": 99.93, "unit": "ft³"}
